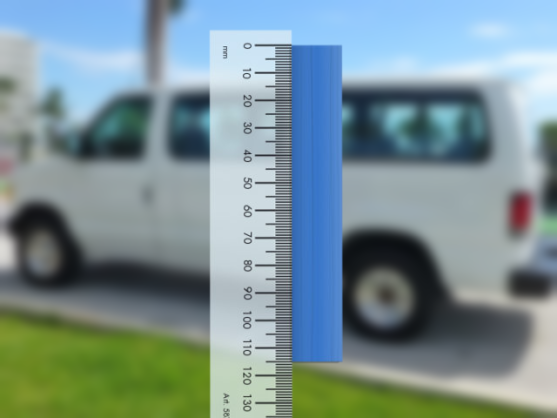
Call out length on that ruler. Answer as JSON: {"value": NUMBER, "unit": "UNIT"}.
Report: {"value": 115, "unit": "mm"}
